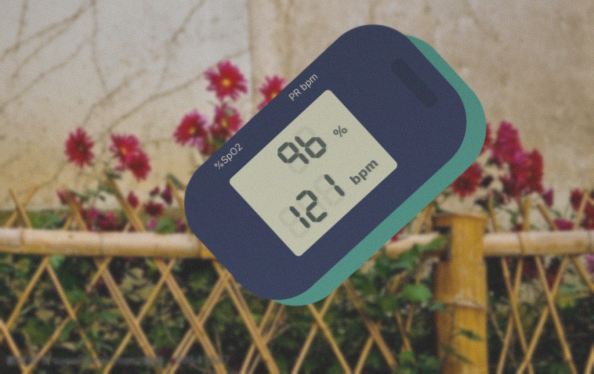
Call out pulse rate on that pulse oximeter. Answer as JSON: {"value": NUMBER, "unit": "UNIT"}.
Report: {"value": 121, "unit": "bpm"}
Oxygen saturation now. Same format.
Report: {"value": 96, "unit": "%"}
